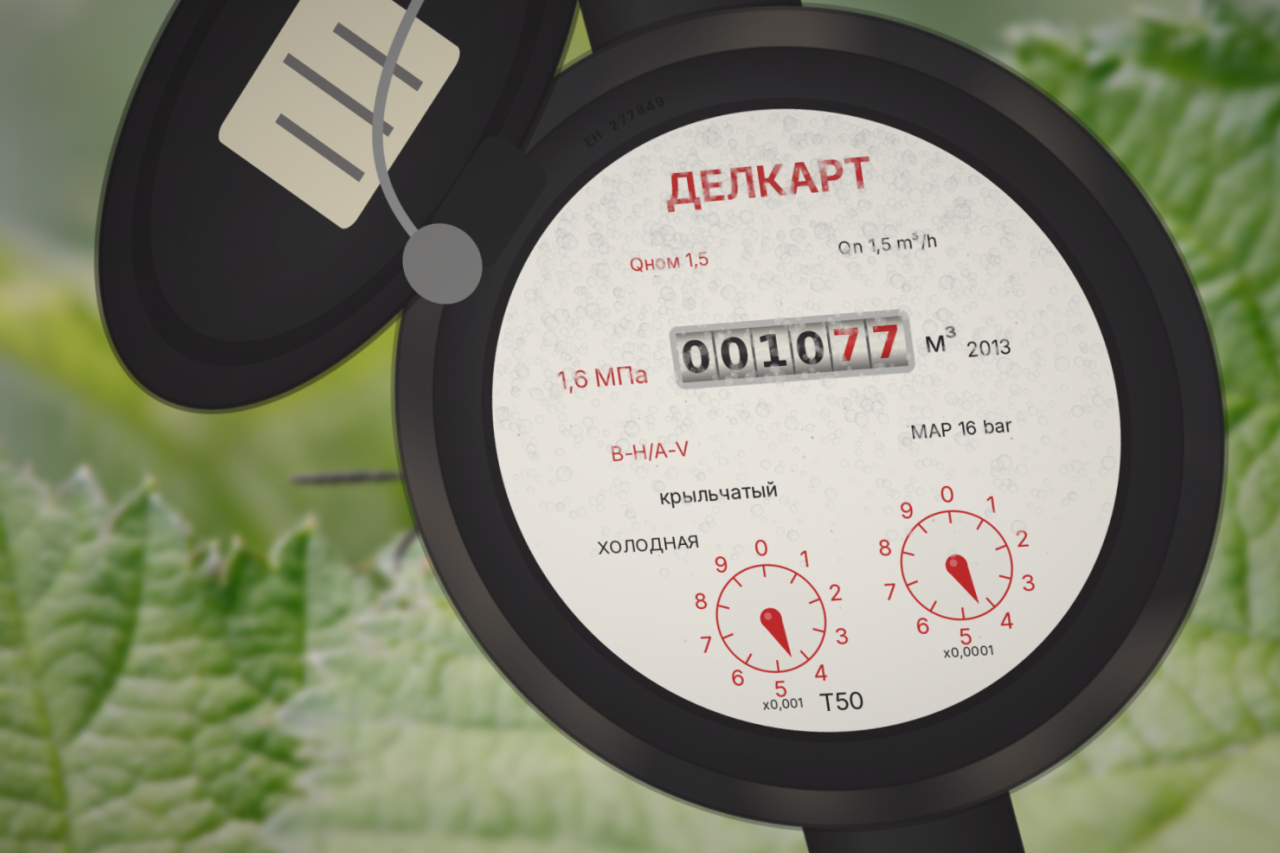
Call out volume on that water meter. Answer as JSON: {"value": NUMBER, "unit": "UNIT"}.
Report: {"value": 10.7744, "unit": "m³"}
